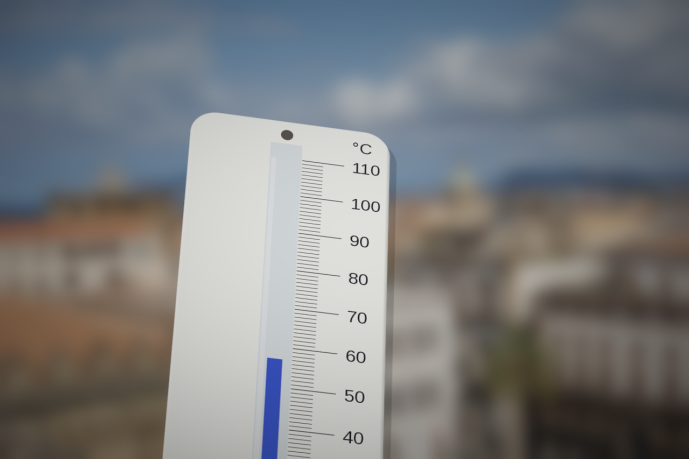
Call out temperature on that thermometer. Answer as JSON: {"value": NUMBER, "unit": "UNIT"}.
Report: {"value": 57, "unit": "°C"}
